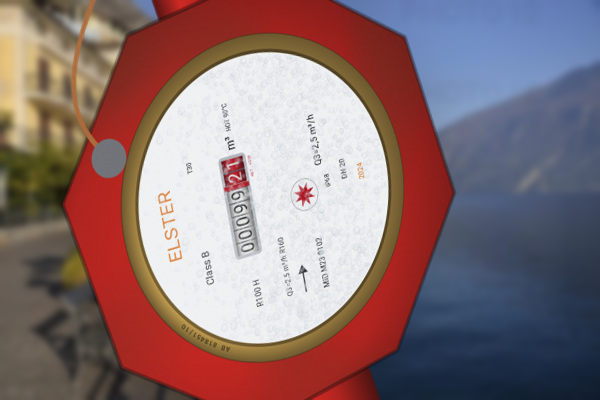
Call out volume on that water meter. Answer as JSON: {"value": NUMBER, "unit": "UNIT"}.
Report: {"value": 99.21, "unit": "m³"}
